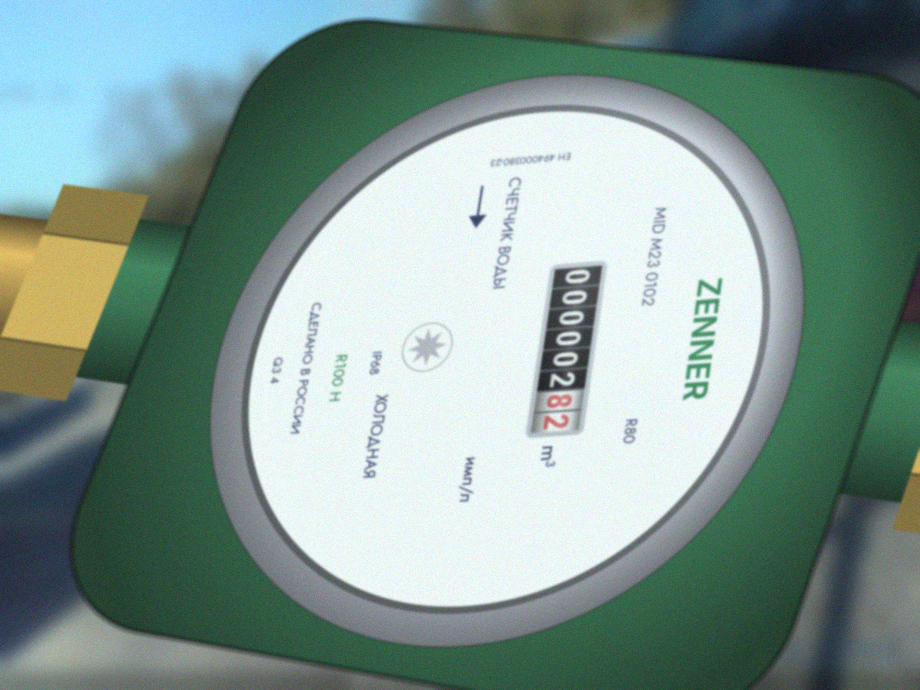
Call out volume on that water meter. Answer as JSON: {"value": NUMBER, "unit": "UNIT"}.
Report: {"value": 2.82, "unit": "m³"}
